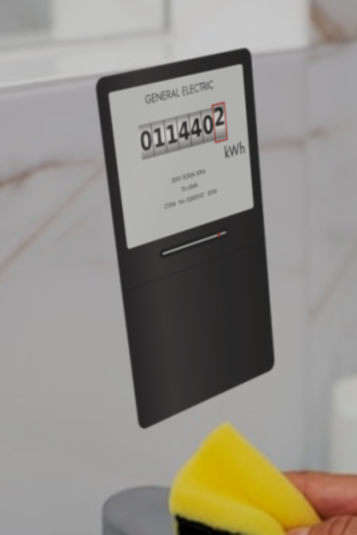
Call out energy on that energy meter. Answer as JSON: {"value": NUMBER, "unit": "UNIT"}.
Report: {"value": 11440.2, "unit": "kWh"}
